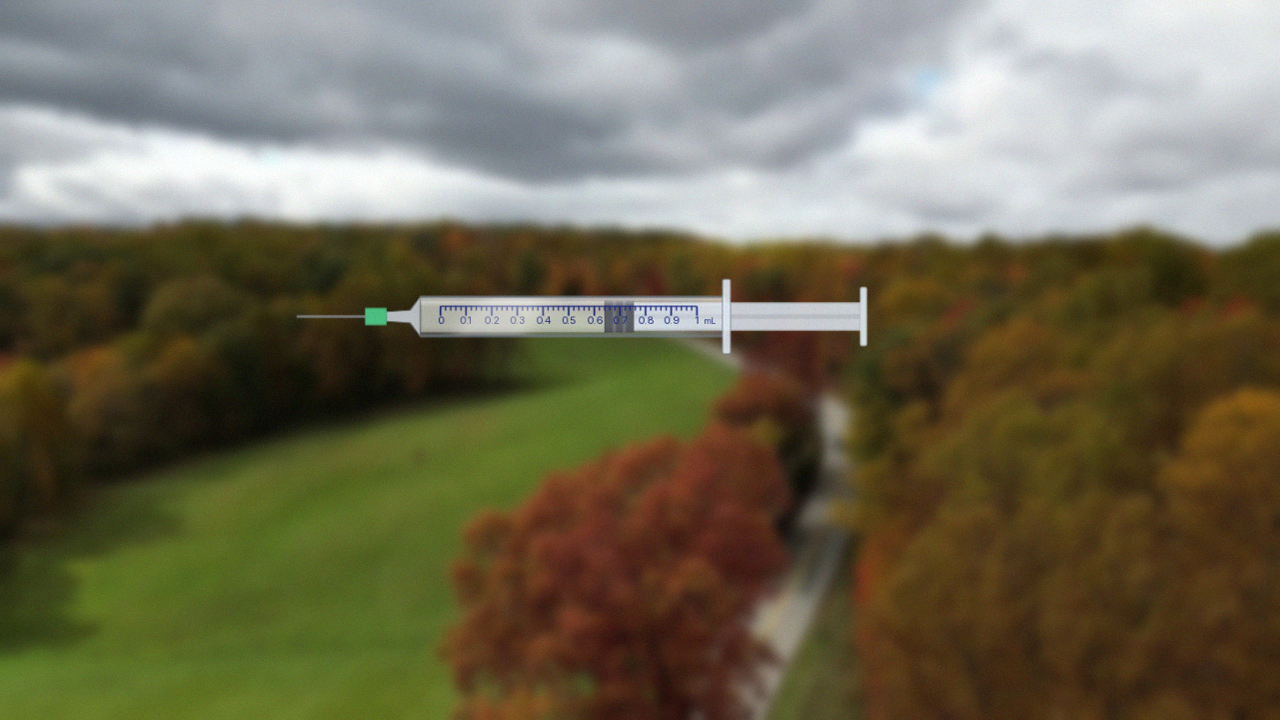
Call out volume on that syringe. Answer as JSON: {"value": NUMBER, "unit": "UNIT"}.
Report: {"value": 0.64, "unit": "mL"}
